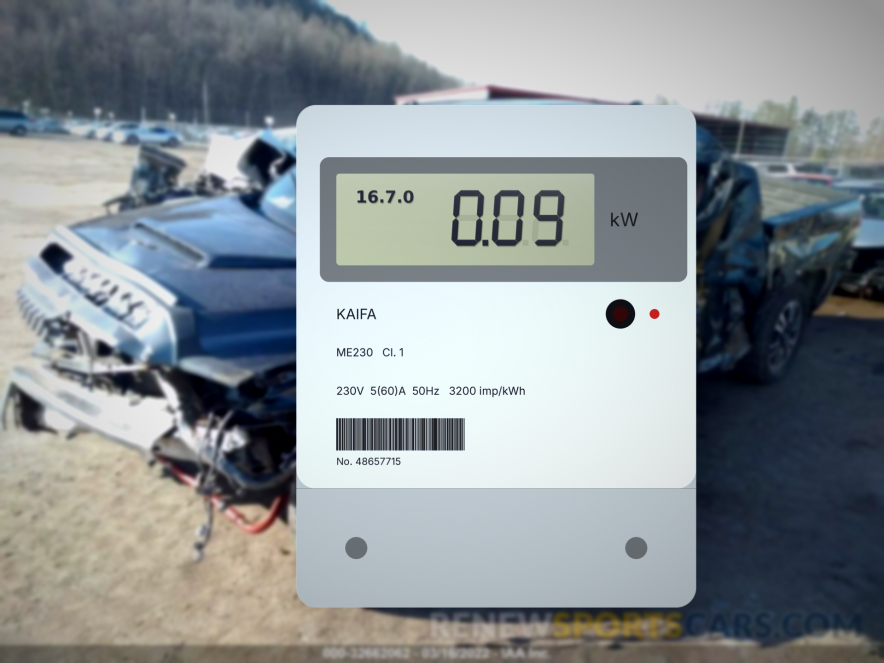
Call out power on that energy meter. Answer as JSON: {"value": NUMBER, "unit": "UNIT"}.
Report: {"value": 0.09, "unit": "kW"}
